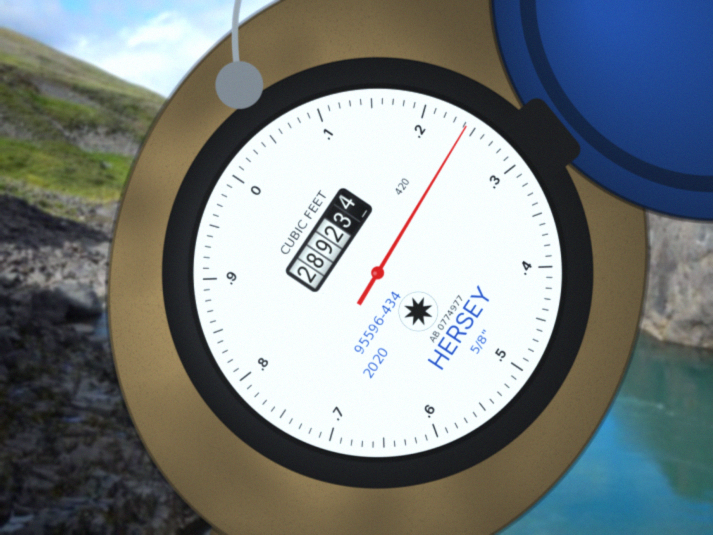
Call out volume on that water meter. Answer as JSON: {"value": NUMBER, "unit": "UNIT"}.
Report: {"value": 289234.24, "unit": "ft³"}
